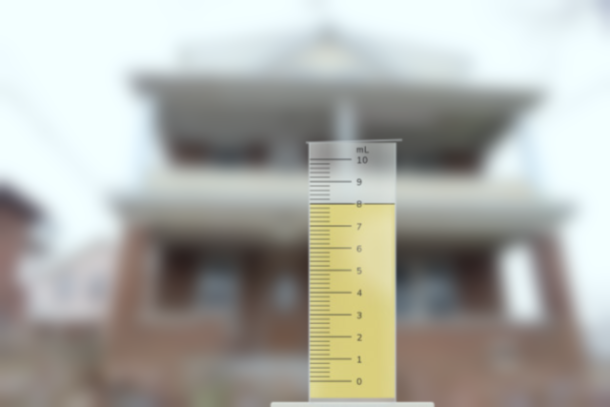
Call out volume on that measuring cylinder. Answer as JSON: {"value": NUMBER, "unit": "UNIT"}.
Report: {"value": 8, "unit": "mL"}
